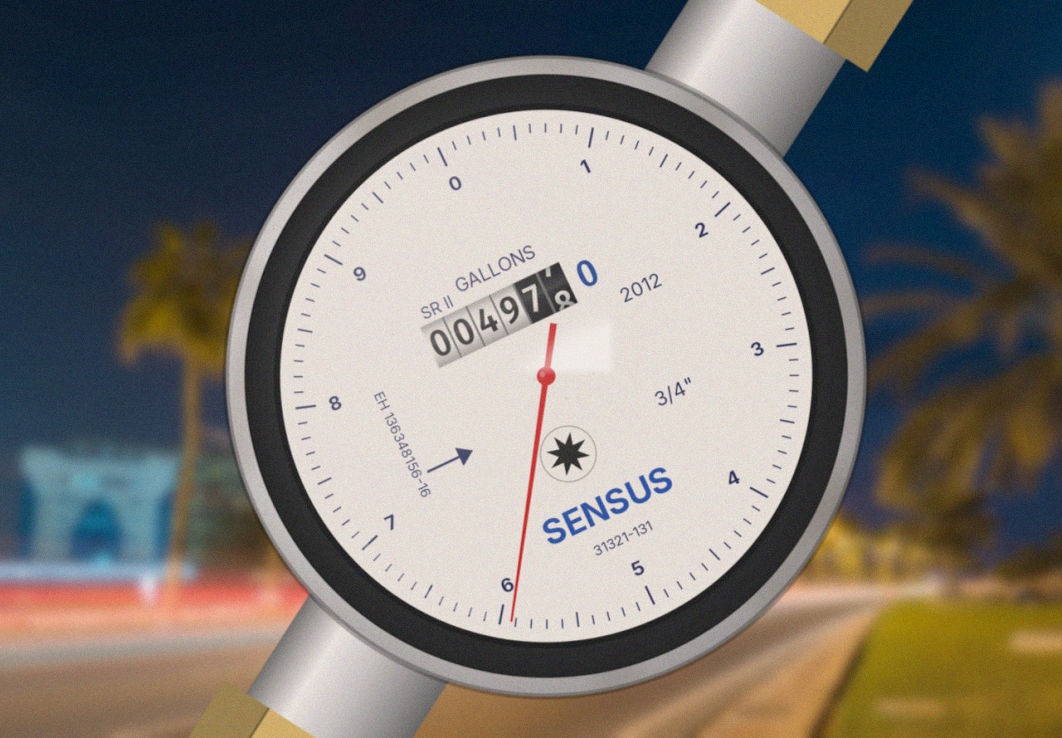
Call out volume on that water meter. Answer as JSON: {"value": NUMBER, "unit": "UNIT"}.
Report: {"value": 49775.9, "unit": "gal"}
